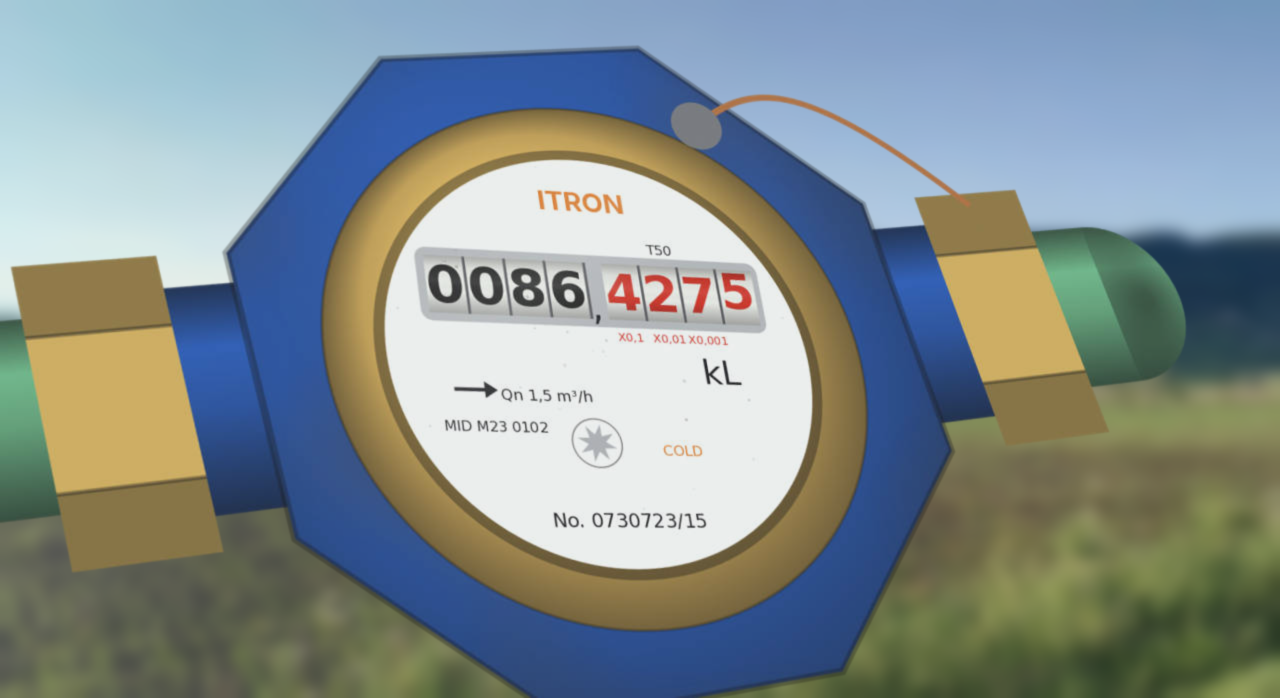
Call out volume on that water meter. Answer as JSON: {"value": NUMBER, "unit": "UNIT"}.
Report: {"value": 86.4275, "unit": "kL"}
